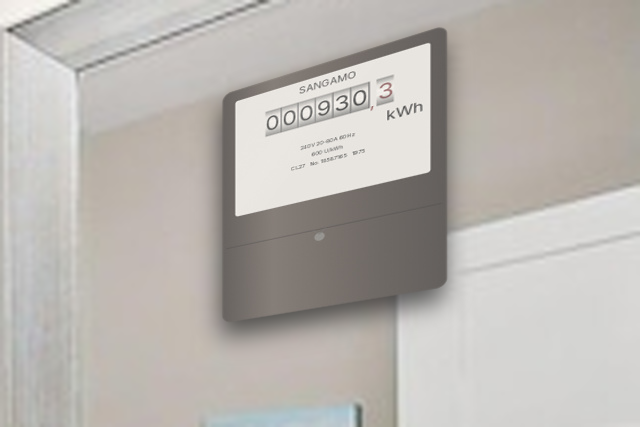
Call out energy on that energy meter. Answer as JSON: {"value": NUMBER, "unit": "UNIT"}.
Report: {"value": 930.3, "unit": "kWh"}
